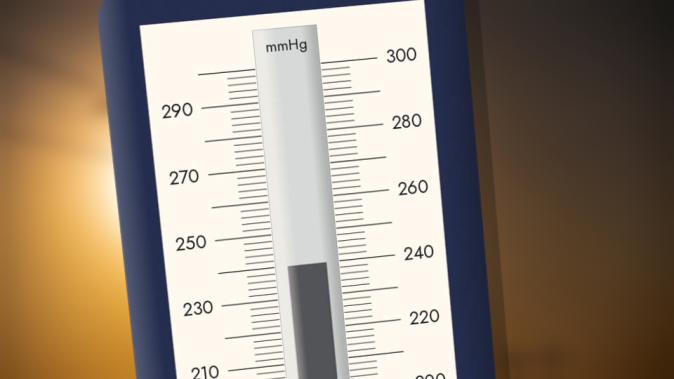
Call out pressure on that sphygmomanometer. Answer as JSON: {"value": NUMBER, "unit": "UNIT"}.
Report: {"value": 240, "unit": "mmHg"}
